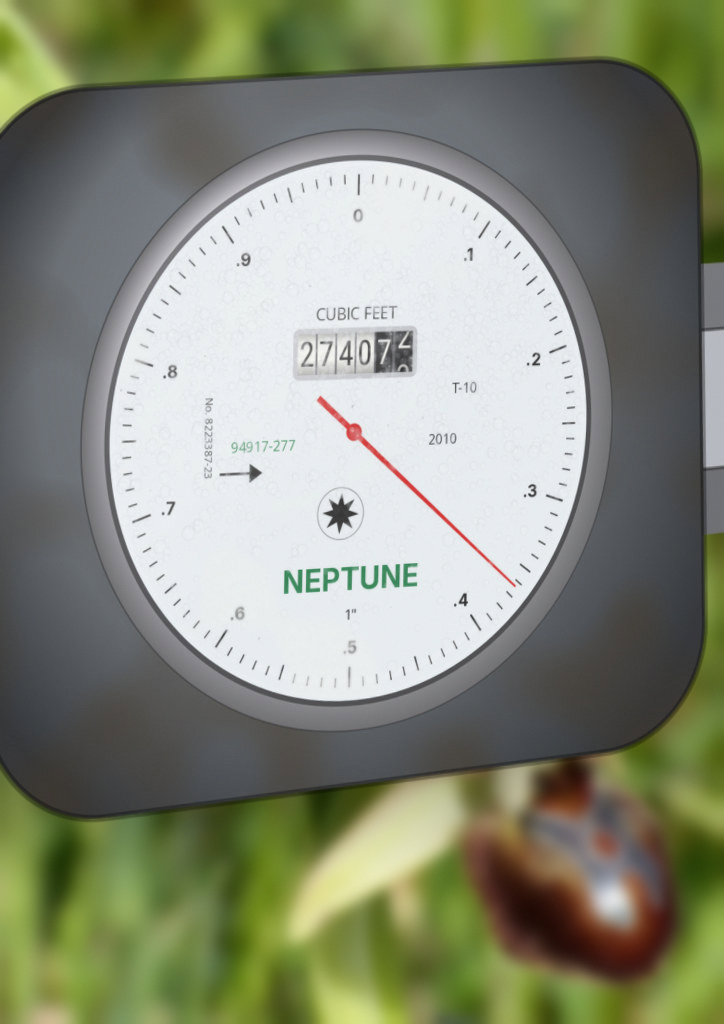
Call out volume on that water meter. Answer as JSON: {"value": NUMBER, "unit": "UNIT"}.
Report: {"value": 274072.36, "unit": "ft³"}
